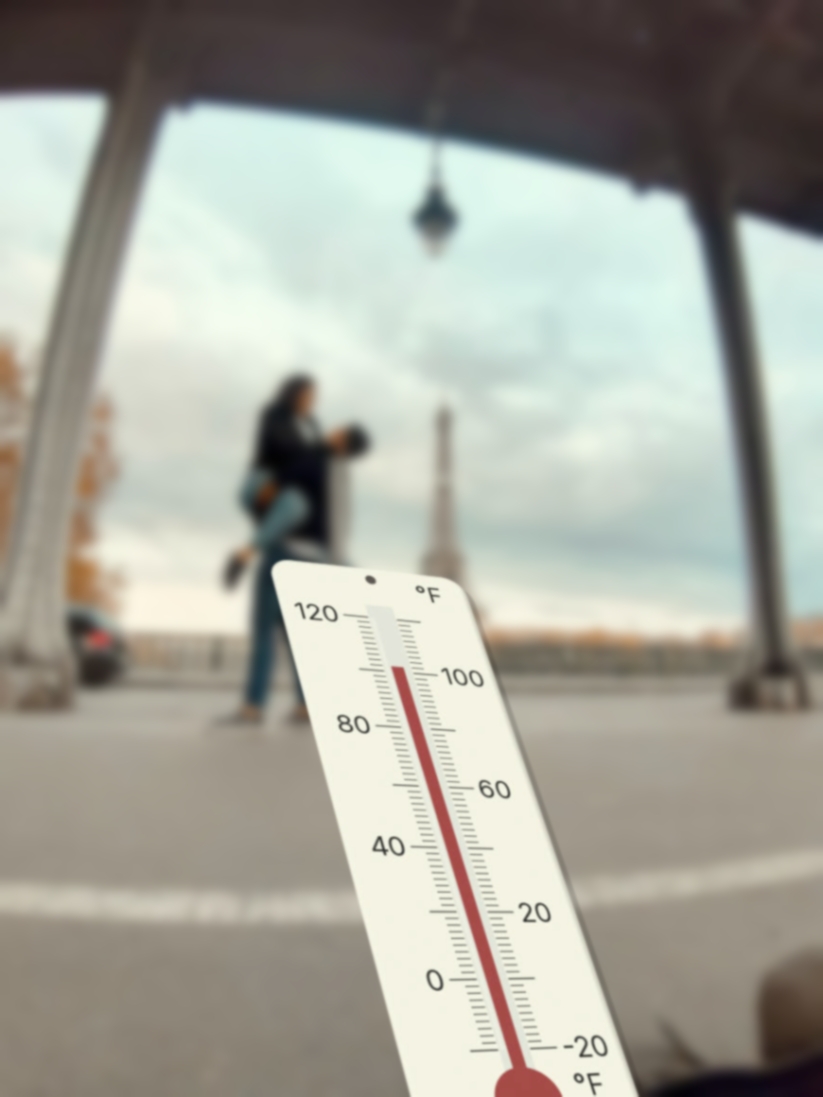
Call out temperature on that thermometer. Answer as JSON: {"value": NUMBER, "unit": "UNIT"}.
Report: {"value": 102, "unit": "°F"}
